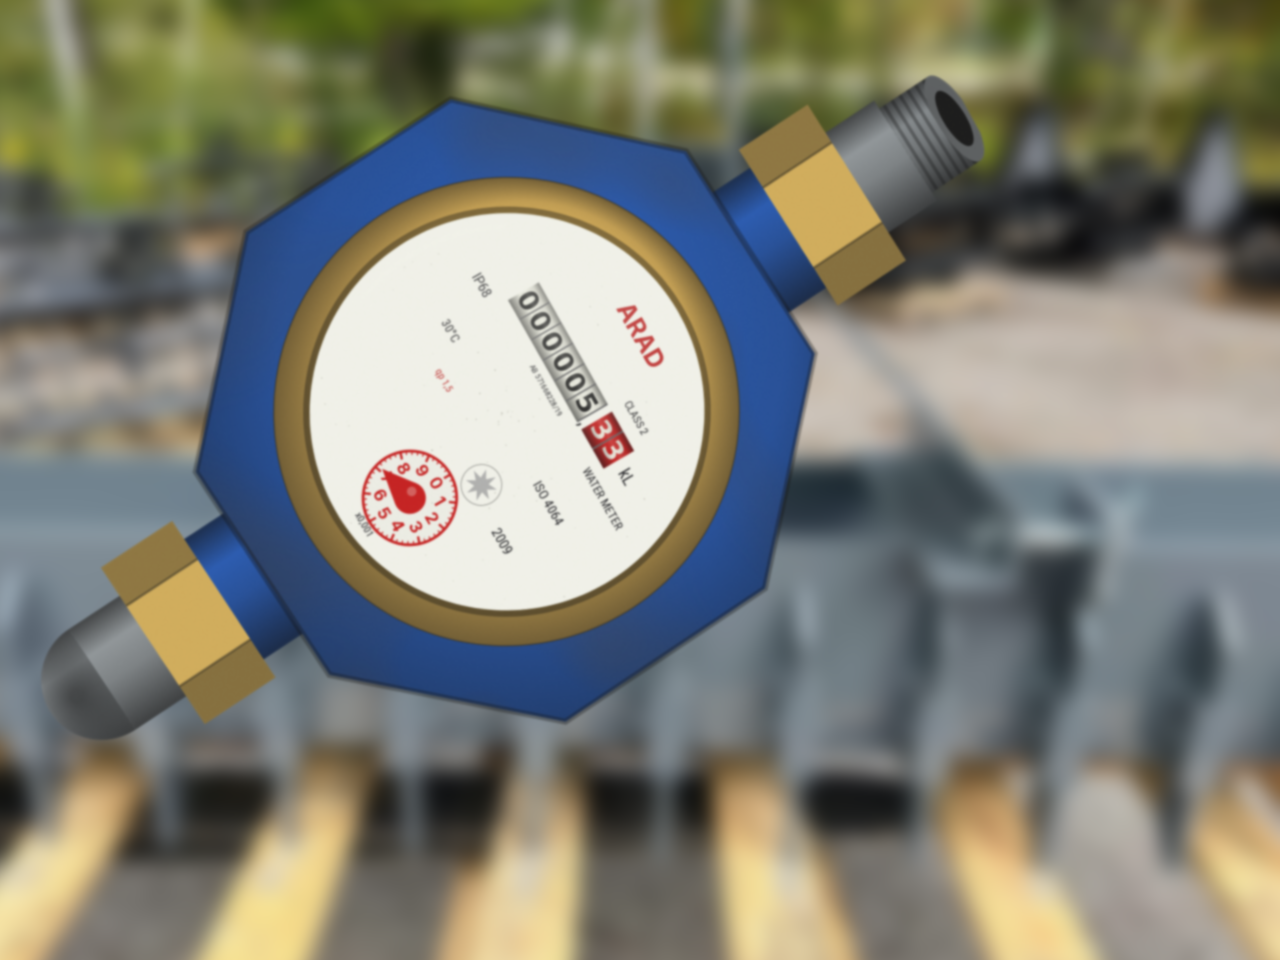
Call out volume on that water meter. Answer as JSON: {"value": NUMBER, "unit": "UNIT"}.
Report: {"value": 5.337, "unit": "kL"}
